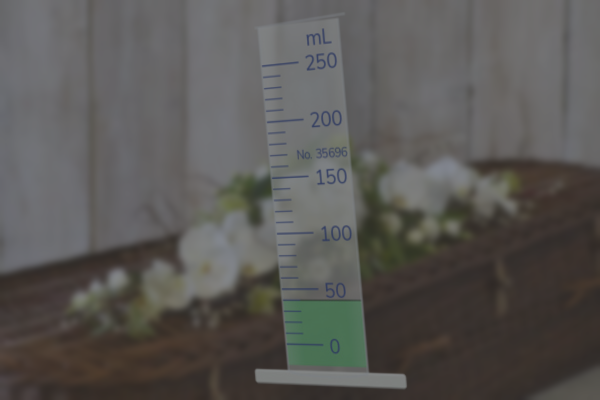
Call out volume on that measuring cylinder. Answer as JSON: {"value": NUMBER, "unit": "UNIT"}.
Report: {"value": 40, "unit": "mL"}
